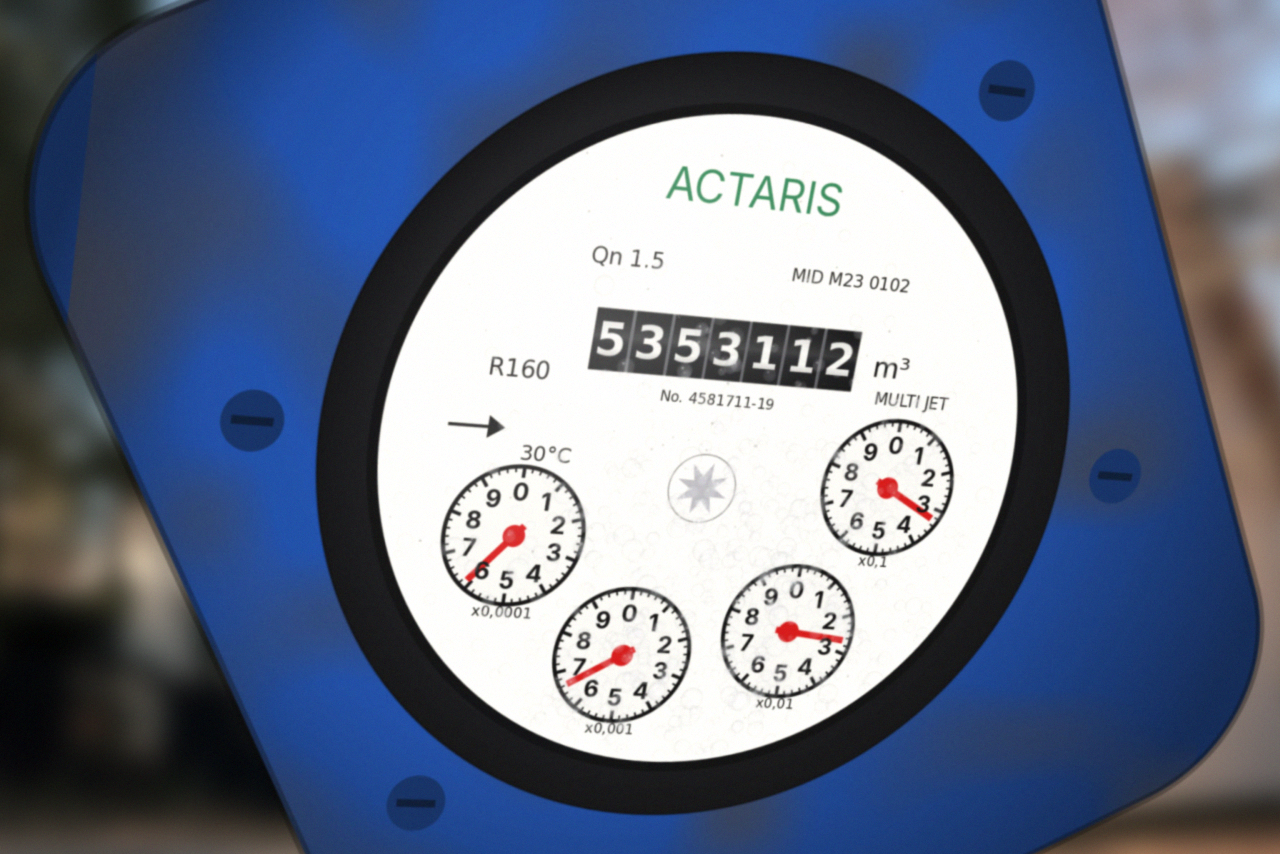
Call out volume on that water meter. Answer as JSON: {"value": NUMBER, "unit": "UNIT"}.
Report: {"value": 5353112.3266, "unit": "m³"}
